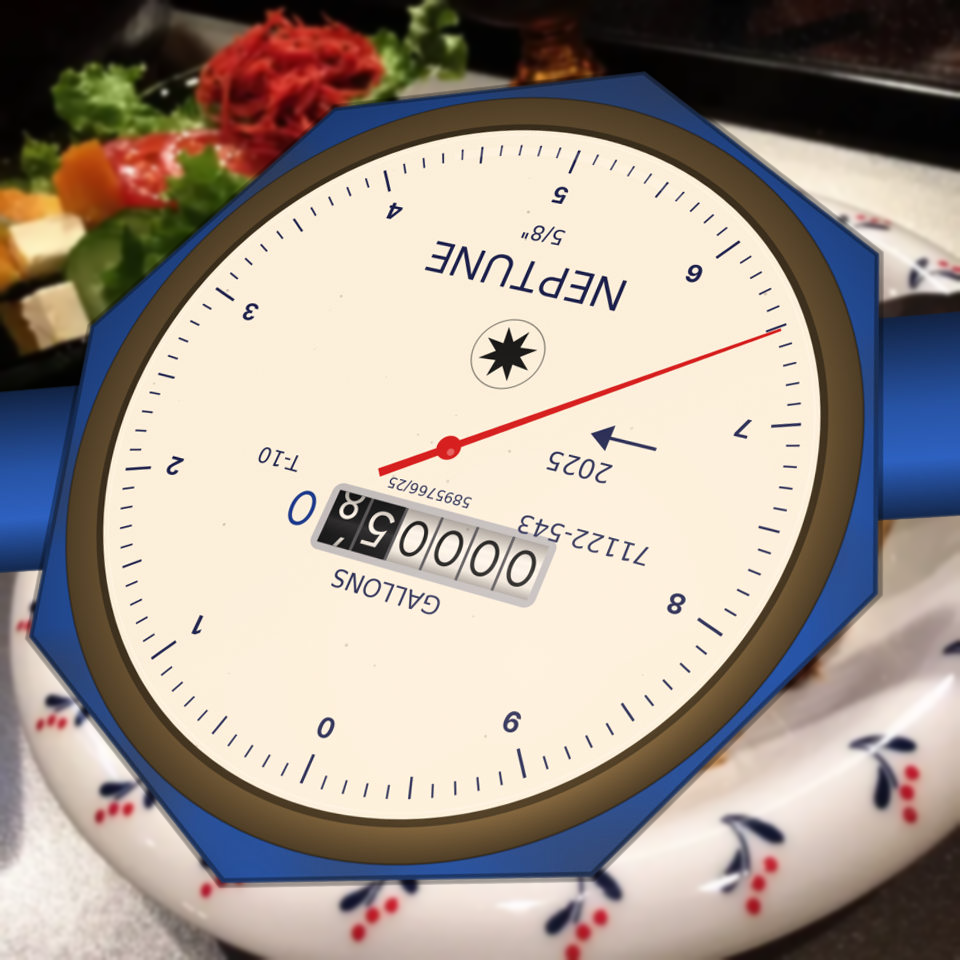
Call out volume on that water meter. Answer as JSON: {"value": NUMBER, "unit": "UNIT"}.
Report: {"value": 576.5, "unit": "gal"}
